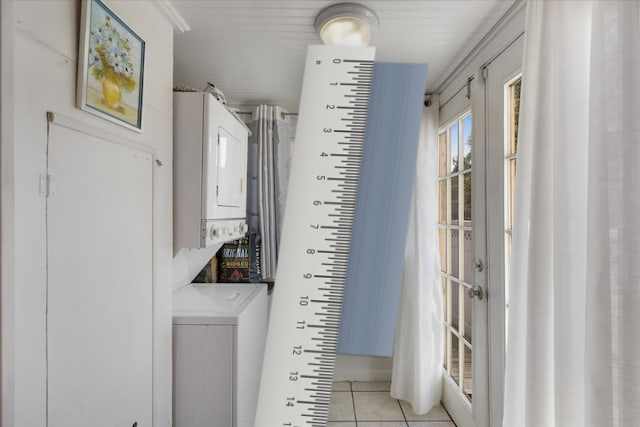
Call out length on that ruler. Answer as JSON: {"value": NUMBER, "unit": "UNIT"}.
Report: {"value": 12, "unit": "in"}
